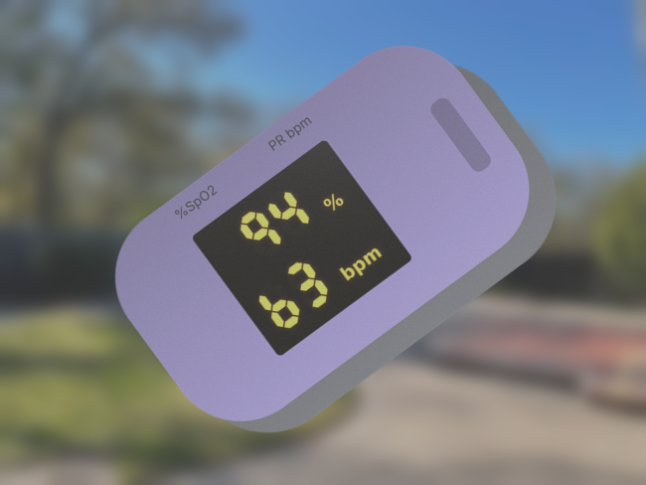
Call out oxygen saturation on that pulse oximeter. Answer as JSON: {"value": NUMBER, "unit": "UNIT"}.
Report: {"value": 94, "unit": "%"}
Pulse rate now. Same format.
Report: {"value": 63, "unit": "bpm"}
